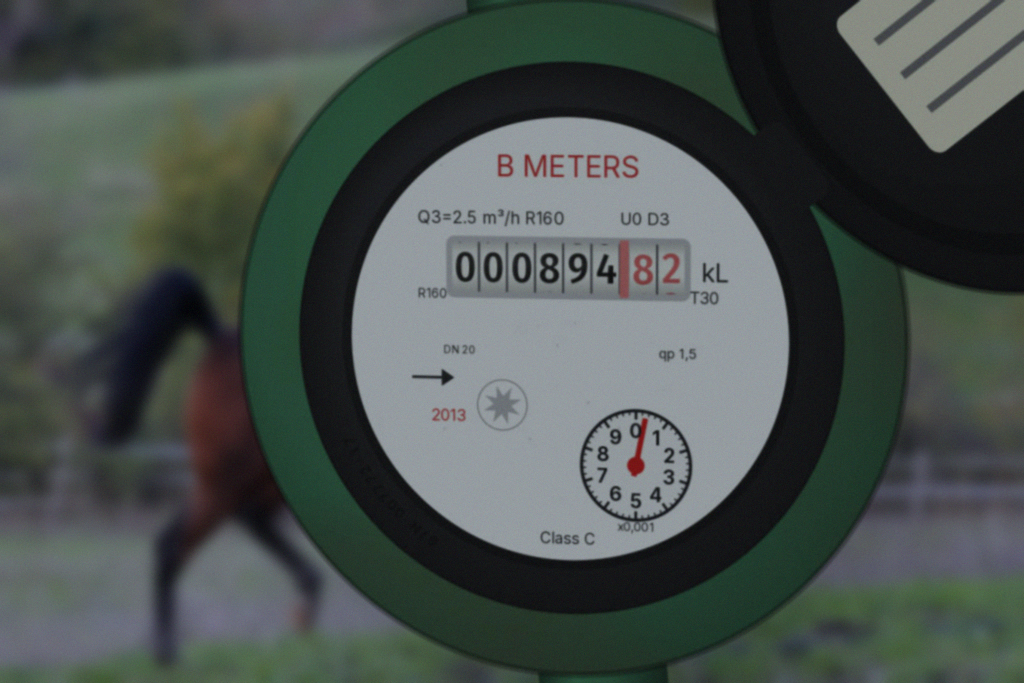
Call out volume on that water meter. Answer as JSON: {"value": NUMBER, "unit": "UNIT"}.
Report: {"value": 894.820, "unit": "kL"}
